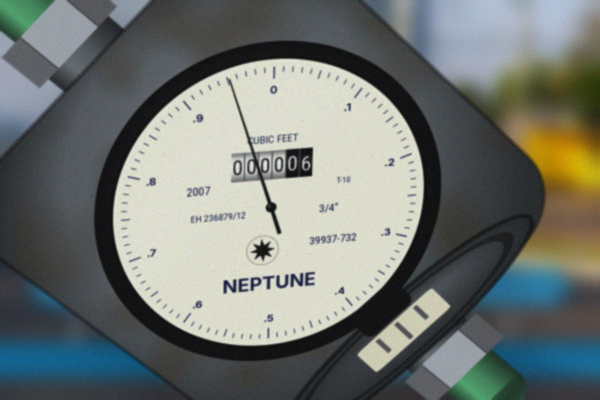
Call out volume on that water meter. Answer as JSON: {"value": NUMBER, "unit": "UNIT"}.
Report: {"value": 5.95, "unit": "ft³"}
